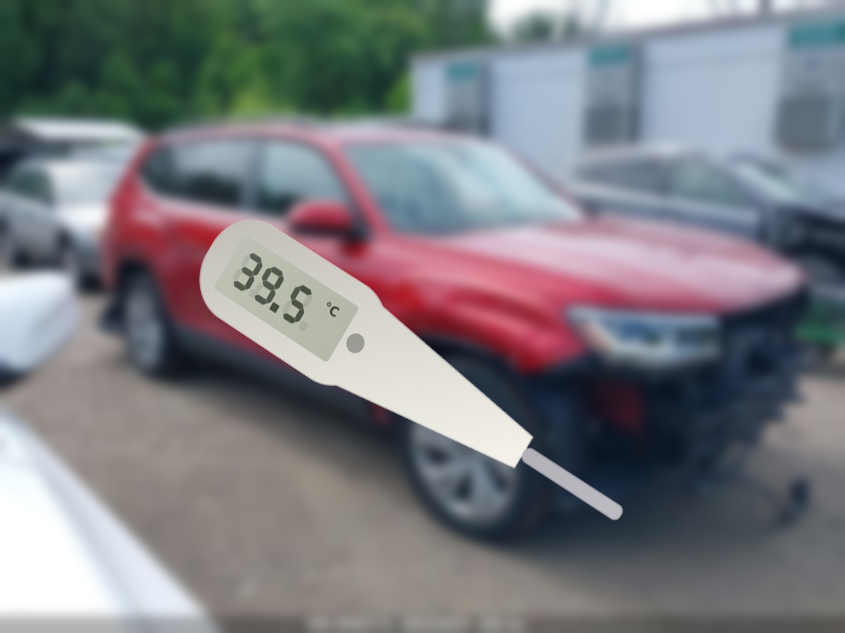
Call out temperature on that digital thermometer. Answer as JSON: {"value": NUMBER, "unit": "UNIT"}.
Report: {"value": 39.5, "unit": "°C"}
